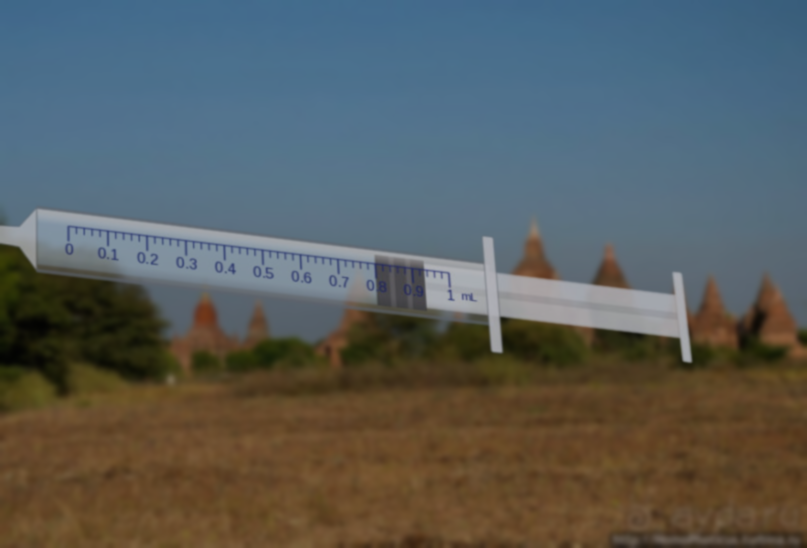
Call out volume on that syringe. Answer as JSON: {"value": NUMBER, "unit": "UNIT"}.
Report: {"value": 0.8, "unit": "mL"}
